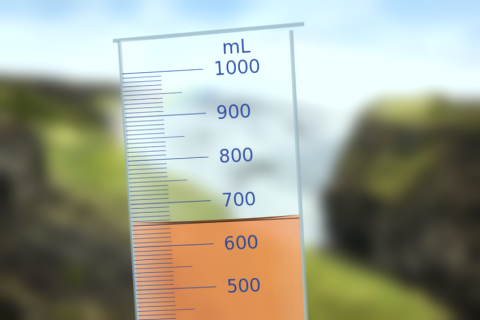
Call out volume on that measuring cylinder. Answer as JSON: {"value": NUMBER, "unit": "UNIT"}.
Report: {"value": 650, "unit": "mL"}
